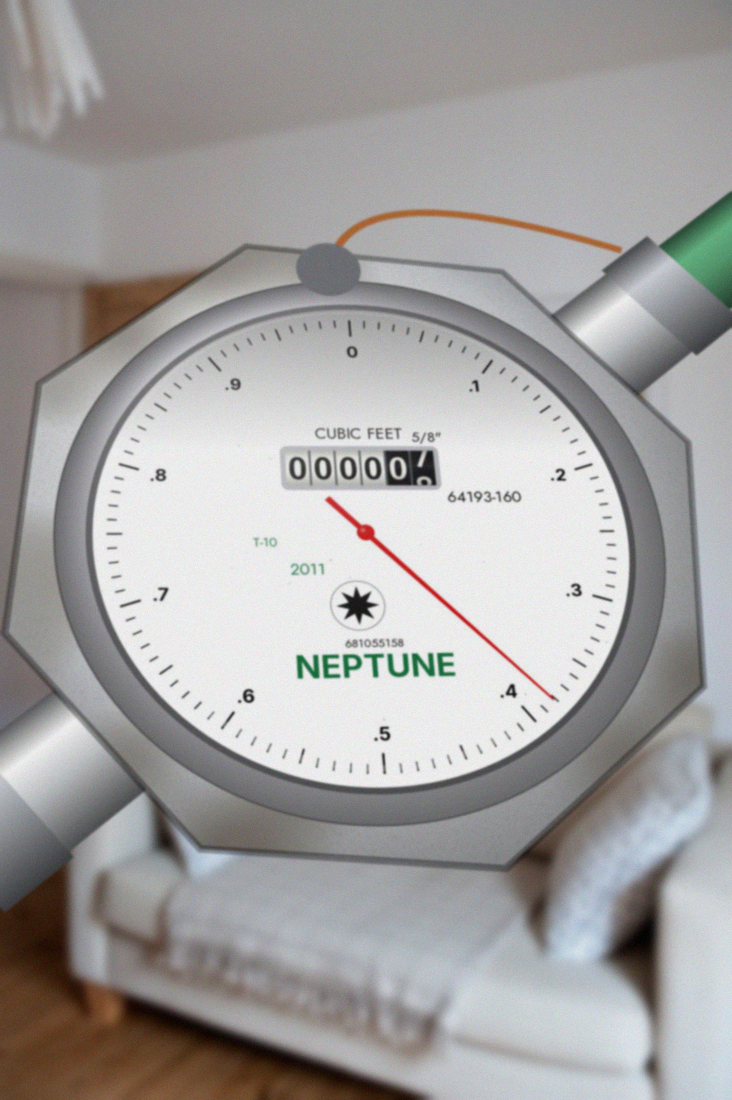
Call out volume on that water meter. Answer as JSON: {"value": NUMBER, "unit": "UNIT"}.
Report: {"value": 7.38, "unit": "ft³"}
